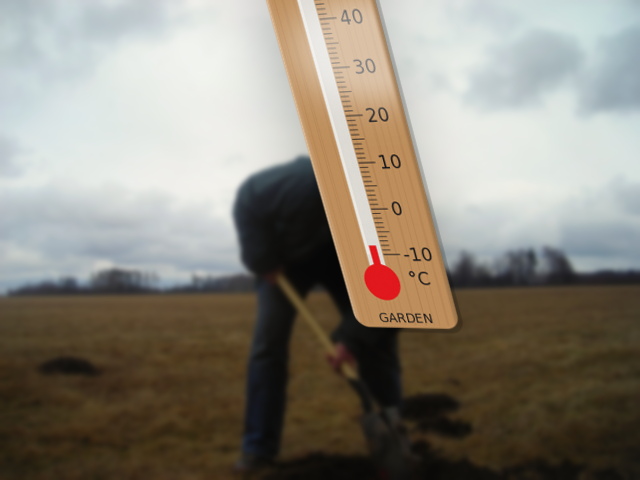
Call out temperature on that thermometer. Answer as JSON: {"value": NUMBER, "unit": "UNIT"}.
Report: {"value": -8, "unit": "°C"}
